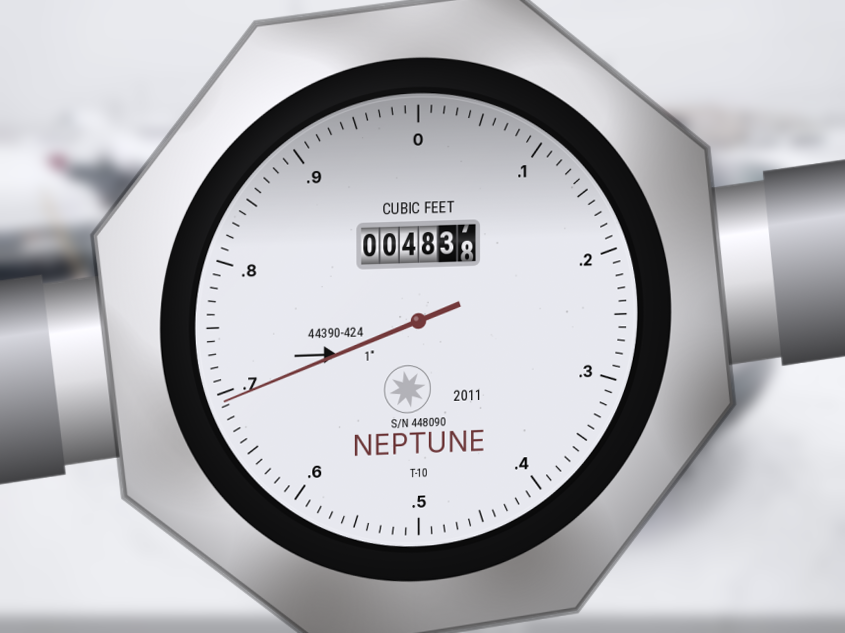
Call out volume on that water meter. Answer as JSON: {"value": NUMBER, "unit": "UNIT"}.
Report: {"value": 4837.69, "unit": "ft³"}
